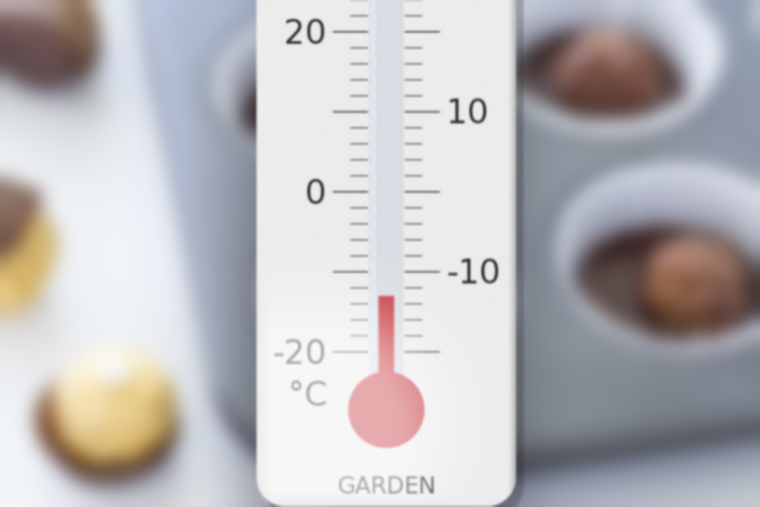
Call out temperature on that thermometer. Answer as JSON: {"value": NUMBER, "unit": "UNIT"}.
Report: {"value": -13, "unit": "°C"}
